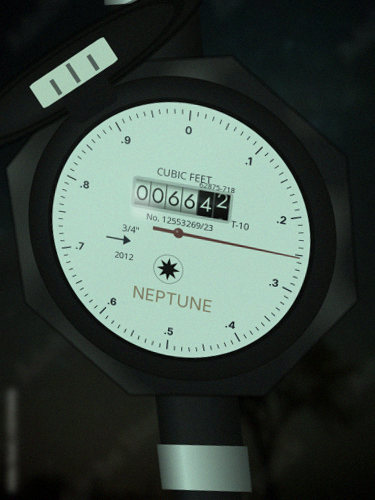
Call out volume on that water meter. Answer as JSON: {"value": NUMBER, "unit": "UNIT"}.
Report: {"value": 6642.25, "unit": "ft³"}
